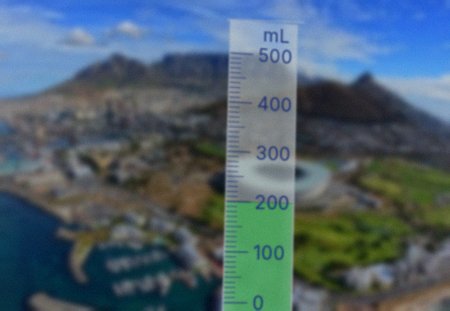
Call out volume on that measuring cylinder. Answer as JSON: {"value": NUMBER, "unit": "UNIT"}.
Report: {"value": 200, "unit": "mL"}
